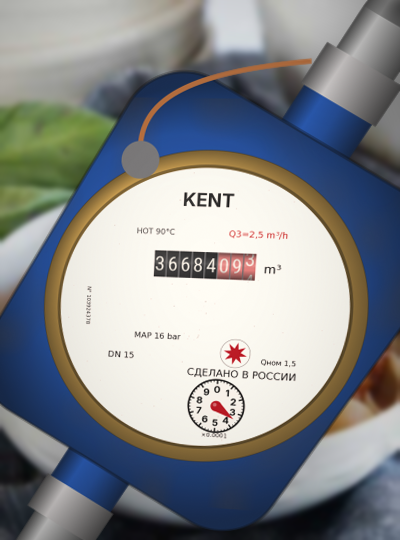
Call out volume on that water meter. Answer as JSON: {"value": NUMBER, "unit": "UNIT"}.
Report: {"value": 36684.0933, "unit": "m³"}
